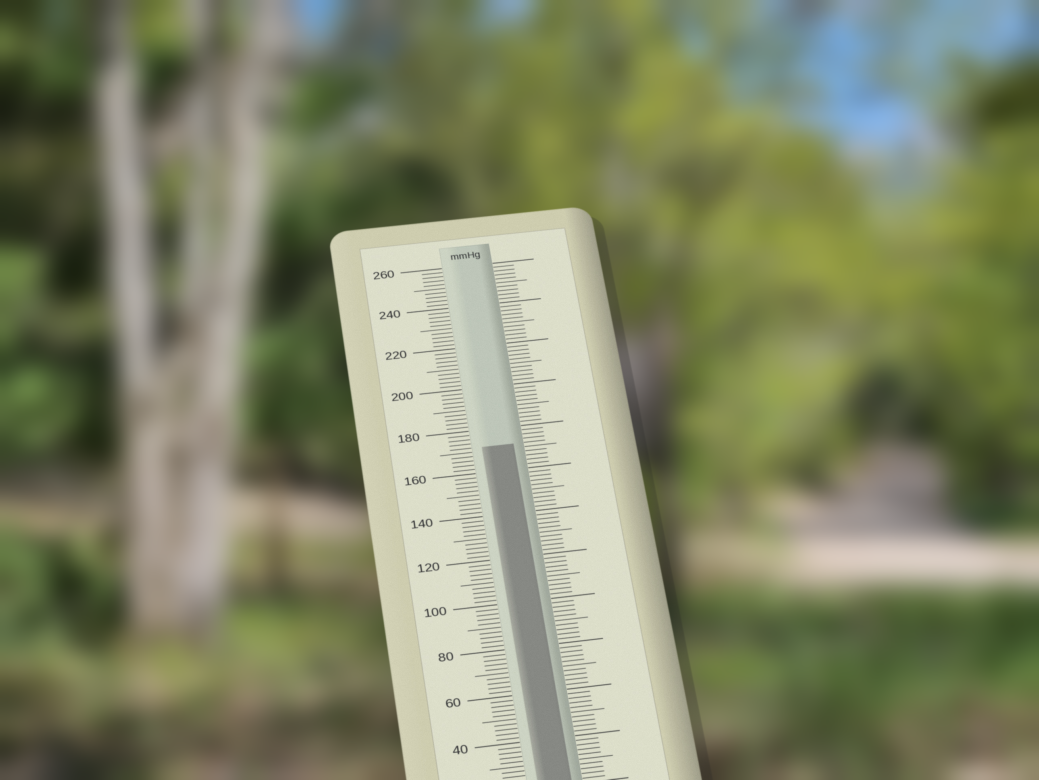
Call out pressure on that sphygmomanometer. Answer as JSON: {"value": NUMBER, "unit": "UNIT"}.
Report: {"value": 172, "unit": "mmHg"}
